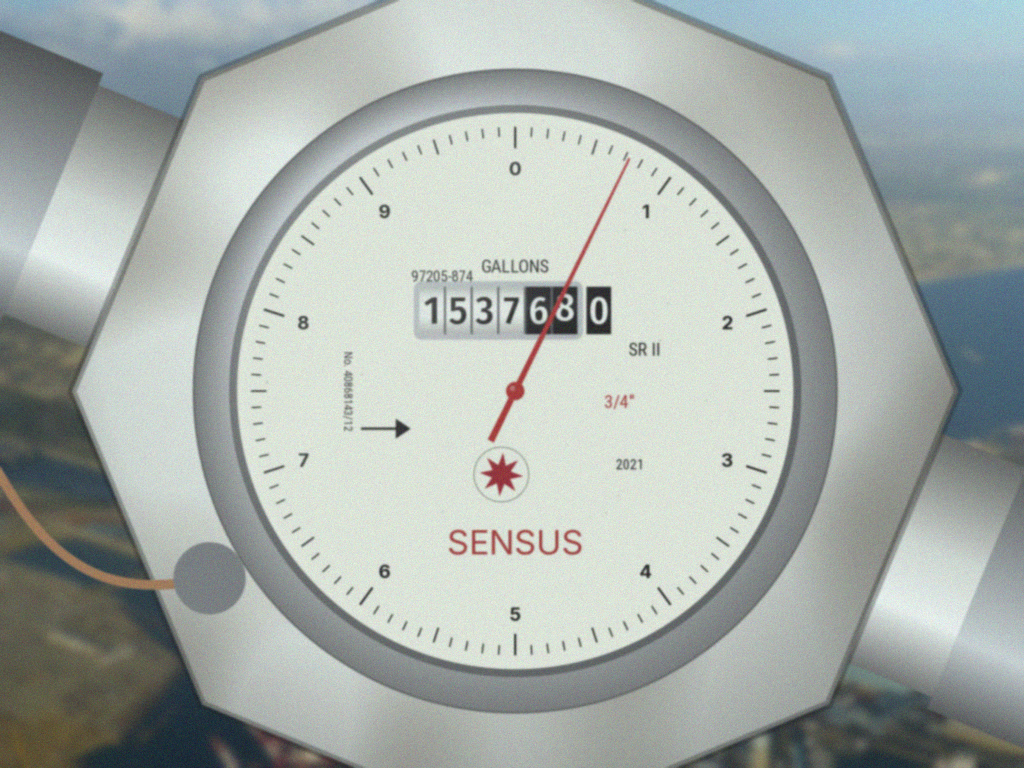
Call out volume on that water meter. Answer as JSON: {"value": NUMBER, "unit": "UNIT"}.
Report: {"value": 1537680.7, "unit": "gal"}
